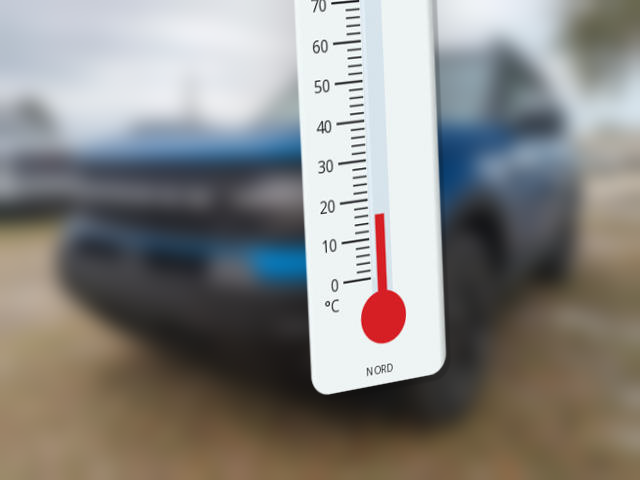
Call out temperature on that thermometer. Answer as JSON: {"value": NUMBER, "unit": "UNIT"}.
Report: {"value": 16, "unit": "°C"}
